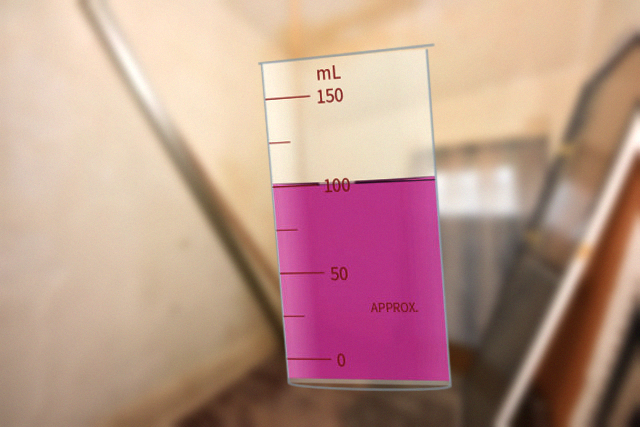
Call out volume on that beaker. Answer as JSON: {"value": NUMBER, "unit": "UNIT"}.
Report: {"value": 100, "unit": "mL"}
